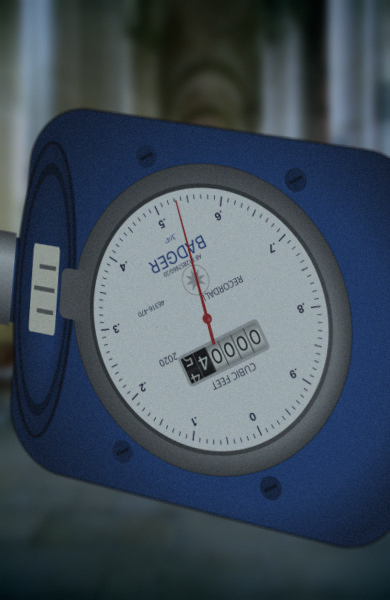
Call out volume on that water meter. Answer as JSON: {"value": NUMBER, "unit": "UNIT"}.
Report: {"value": 44.53, "unit": "ft³"}
